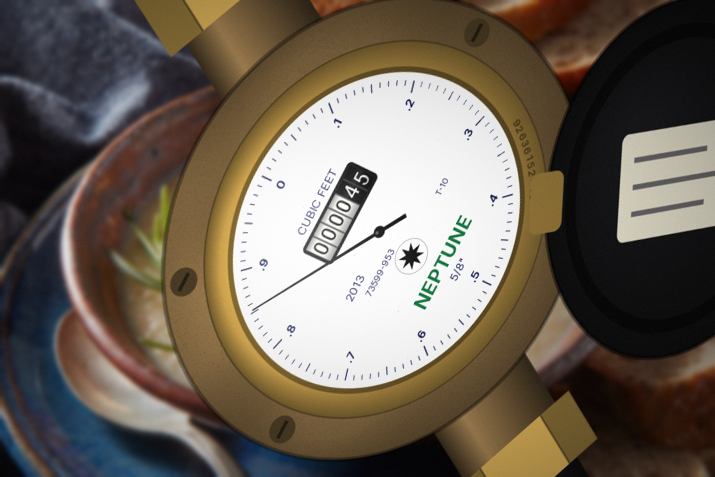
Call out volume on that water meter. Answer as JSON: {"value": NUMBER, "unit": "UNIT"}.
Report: {"value": 44.85, "unit": "ft³"}
